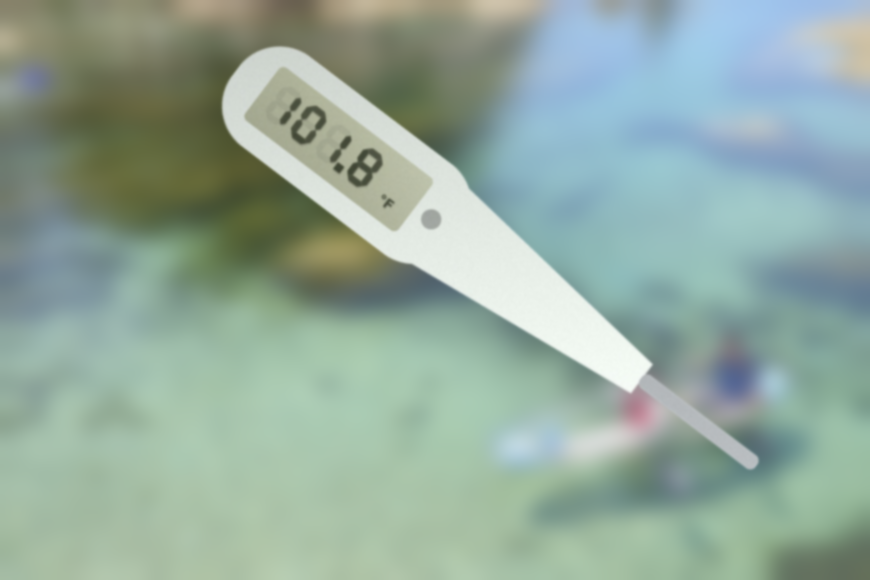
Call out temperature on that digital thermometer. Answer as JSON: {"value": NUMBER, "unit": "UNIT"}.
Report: {"value": 101.8, "unit": "°F"}
